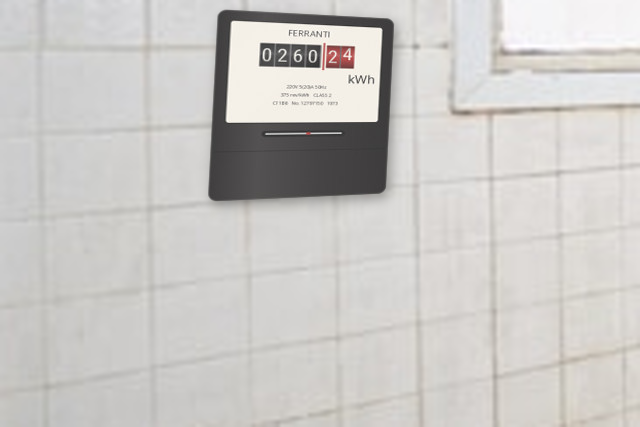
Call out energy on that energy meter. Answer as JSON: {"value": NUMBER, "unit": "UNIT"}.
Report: {"value": 260.24, "unit": "kWh"}
